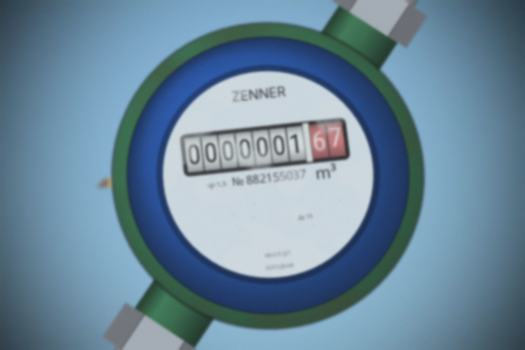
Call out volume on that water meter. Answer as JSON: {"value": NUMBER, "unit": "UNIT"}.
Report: {"value": 1.67, "unit": "m³"}
